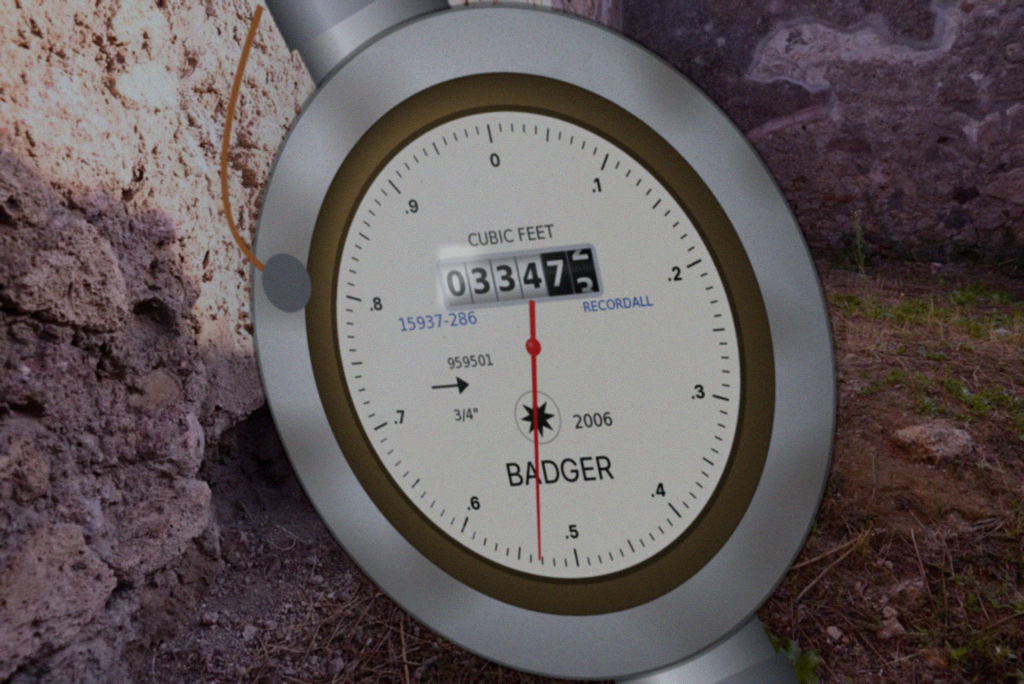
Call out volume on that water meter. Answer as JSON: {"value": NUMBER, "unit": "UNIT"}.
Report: {"value": 33472.53, "unit": "ft³"}
